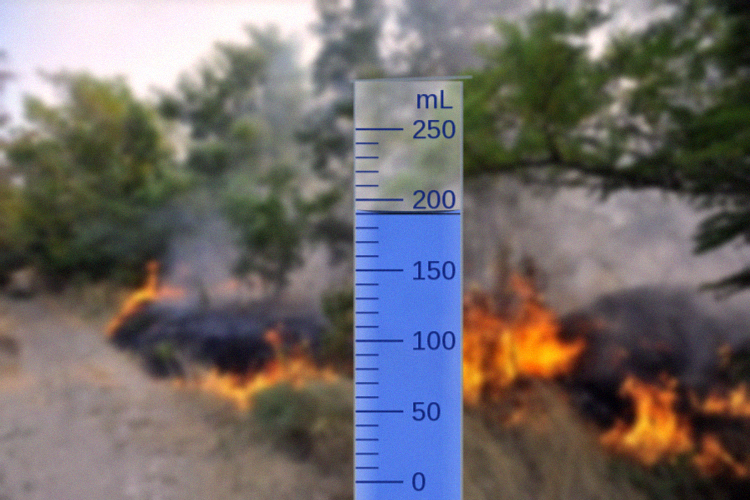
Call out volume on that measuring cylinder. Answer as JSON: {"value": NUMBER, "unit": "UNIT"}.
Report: {"value": 190, "unit": "mL"}
